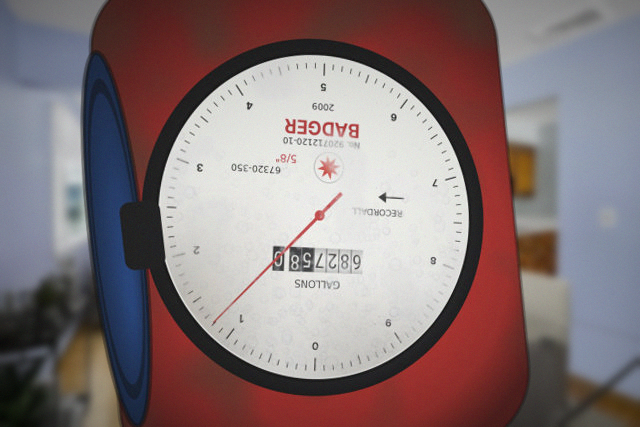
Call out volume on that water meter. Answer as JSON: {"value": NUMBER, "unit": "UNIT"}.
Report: {"value": 6827581.2, "unit": "gal"}
